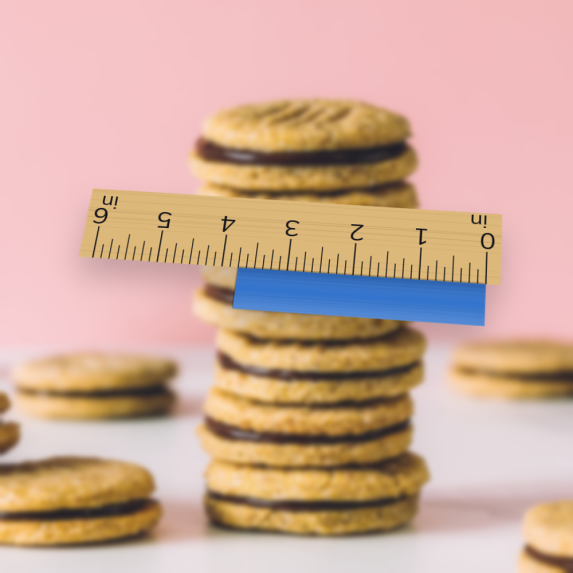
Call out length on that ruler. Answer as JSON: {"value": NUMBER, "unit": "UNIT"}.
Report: {"value": 3.75, "unit": "in"}
